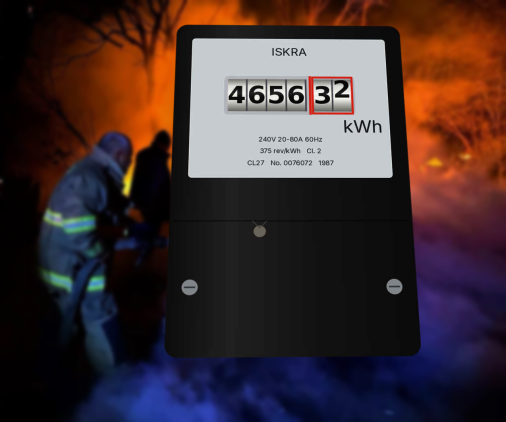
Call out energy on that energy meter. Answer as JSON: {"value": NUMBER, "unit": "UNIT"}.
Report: {"value": 4656.32, "unit": "kWh"}
